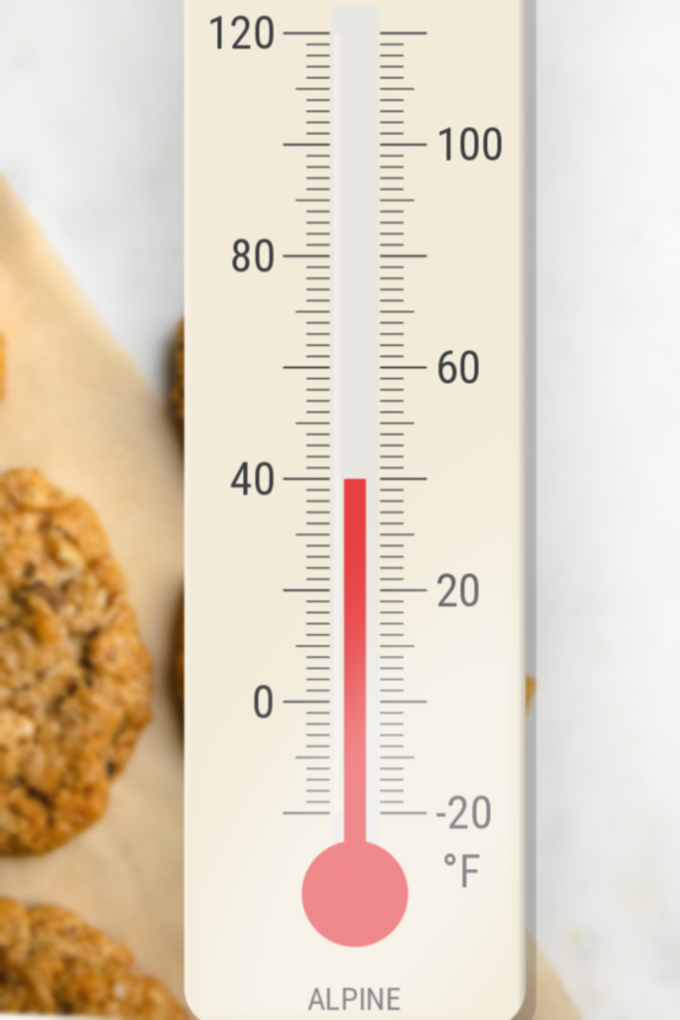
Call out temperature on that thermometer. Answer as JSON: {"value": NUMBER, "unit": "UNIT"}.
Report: {"value": 40, "unit": "°F"}
